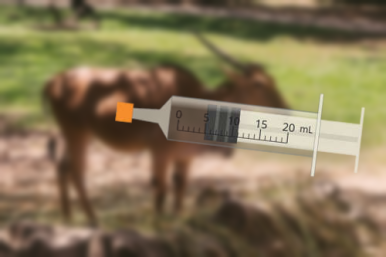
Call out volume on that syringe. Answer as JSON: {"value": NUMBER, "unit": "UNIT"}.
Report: {"value": 5, "unit": "mL"}
